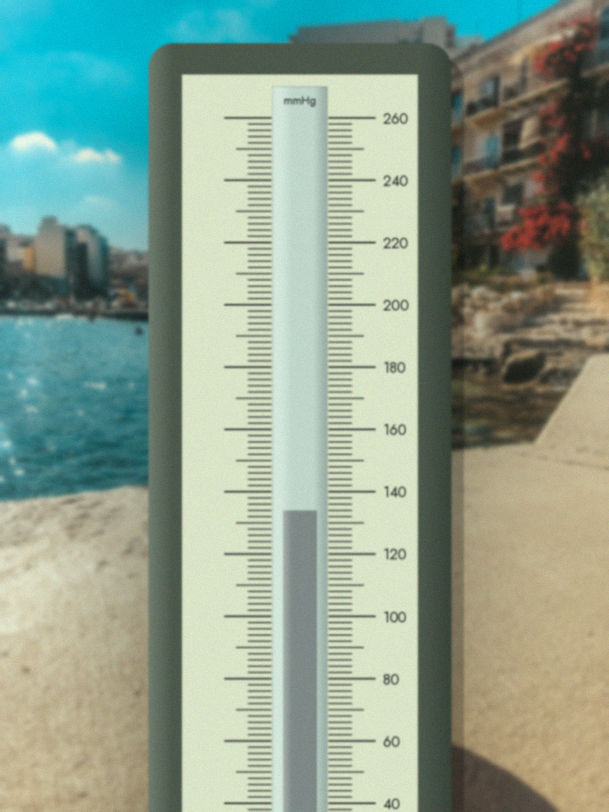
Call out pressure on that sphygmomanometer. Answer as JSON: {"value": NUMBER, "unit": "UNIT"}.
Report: {"value": 134, "unit": "mmHg"}
